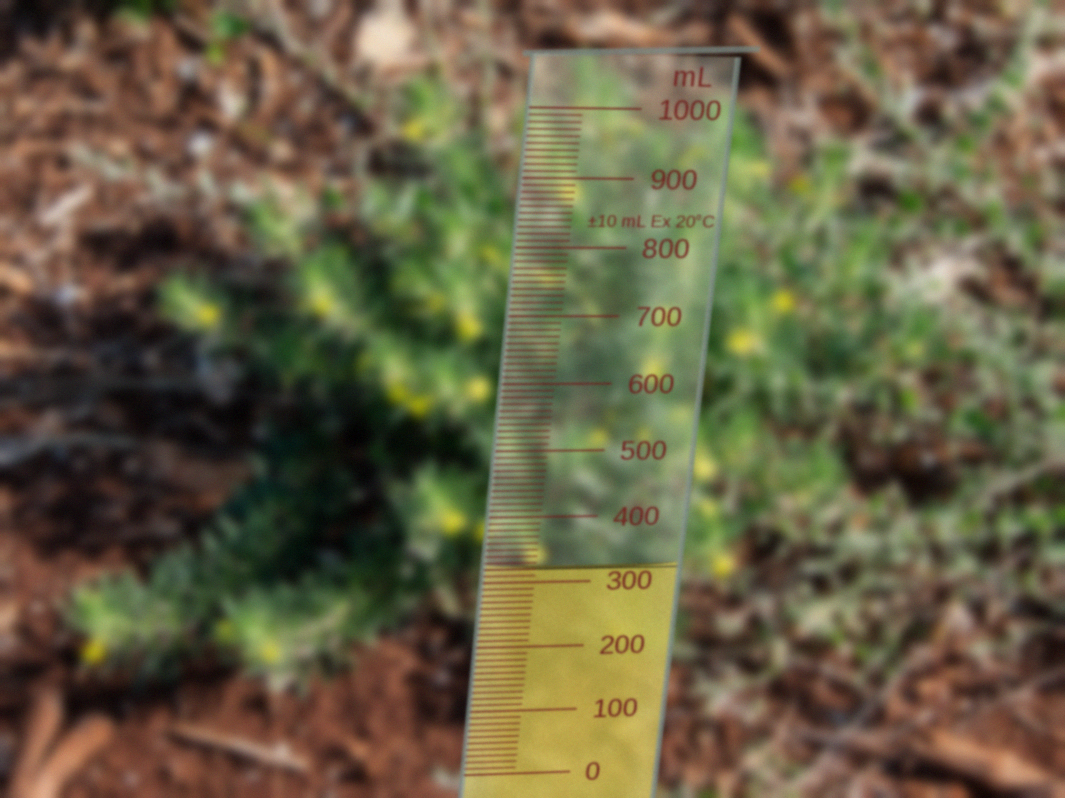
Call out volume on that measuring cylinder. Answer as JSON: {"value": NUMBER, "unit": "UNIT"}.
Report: {"value": 320, "unit": "mL"}
